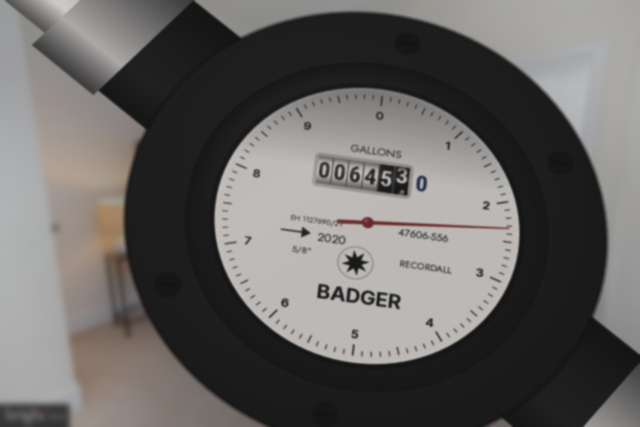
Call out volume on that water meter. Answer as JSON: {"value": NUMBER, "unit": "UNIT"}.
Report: {"value": 64532.3, "unit": "gal"}
